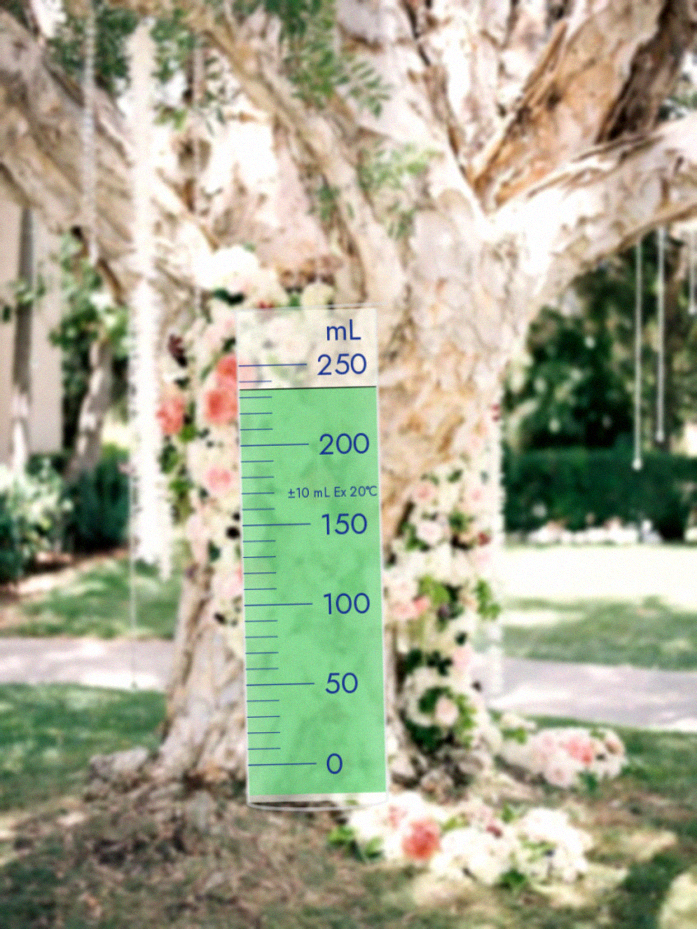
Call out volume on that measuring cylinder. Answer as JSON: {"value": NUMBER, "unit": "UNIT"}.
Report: {"value": 235, "unit": "mL"}
